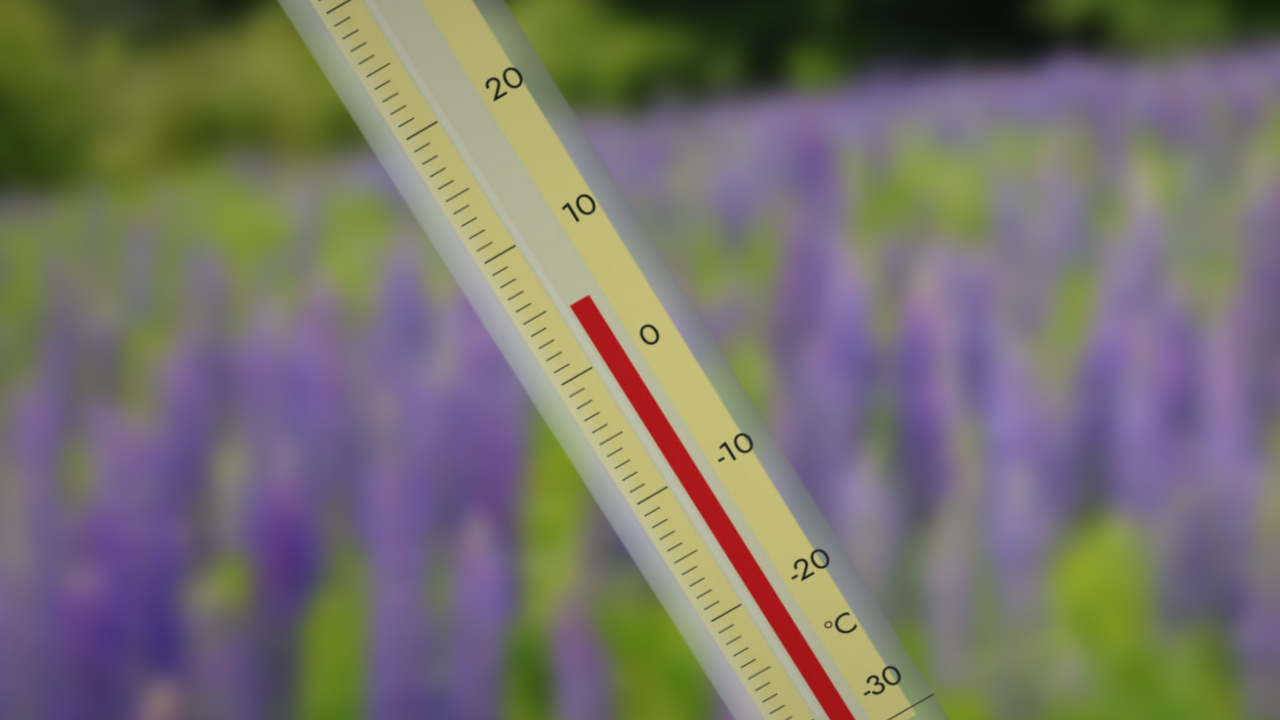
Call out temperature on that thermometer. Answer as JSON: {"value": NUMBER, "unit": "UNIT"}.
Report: {"value": 4.5, "unit": "°C"}
